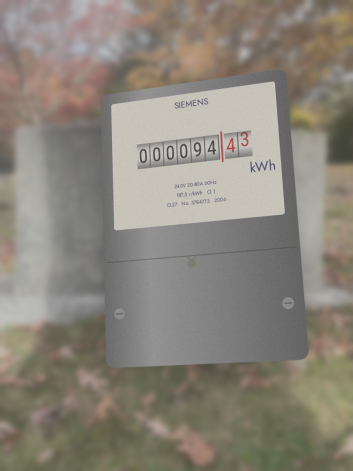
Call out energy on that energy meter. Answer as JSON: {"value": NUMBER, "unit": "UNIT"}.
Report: {"value": 94.43, "unit": "kWh"}
